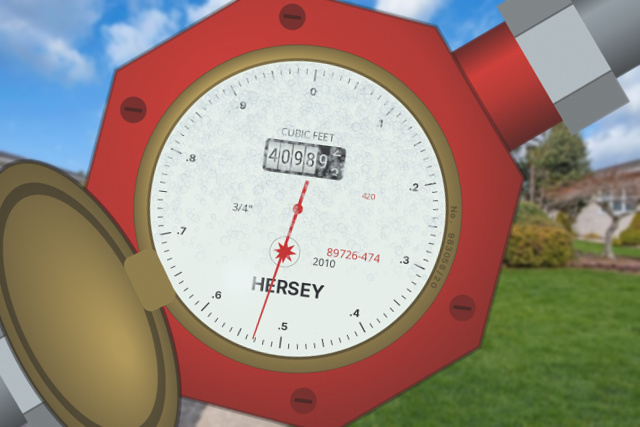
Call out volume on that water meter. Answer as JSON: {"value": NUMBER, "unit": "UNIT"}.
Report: {"value": 409892.53, "unit": "ft³"}
